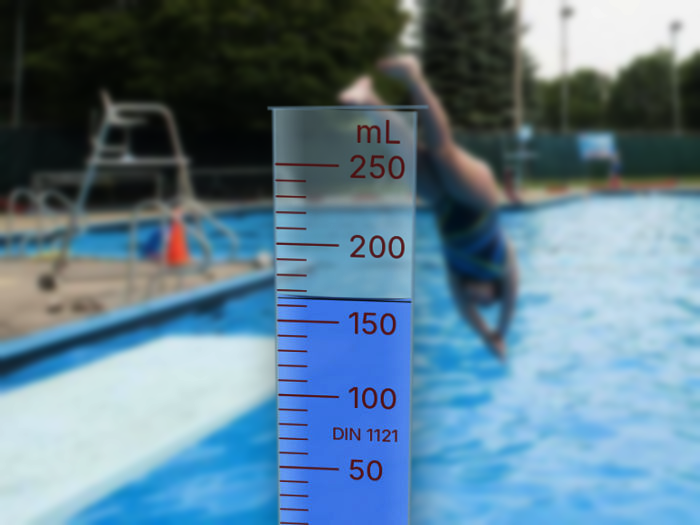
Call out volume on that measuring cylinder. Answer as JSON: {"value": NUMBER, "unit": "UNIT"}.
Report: {"value": 165, "unit": "mL"}
